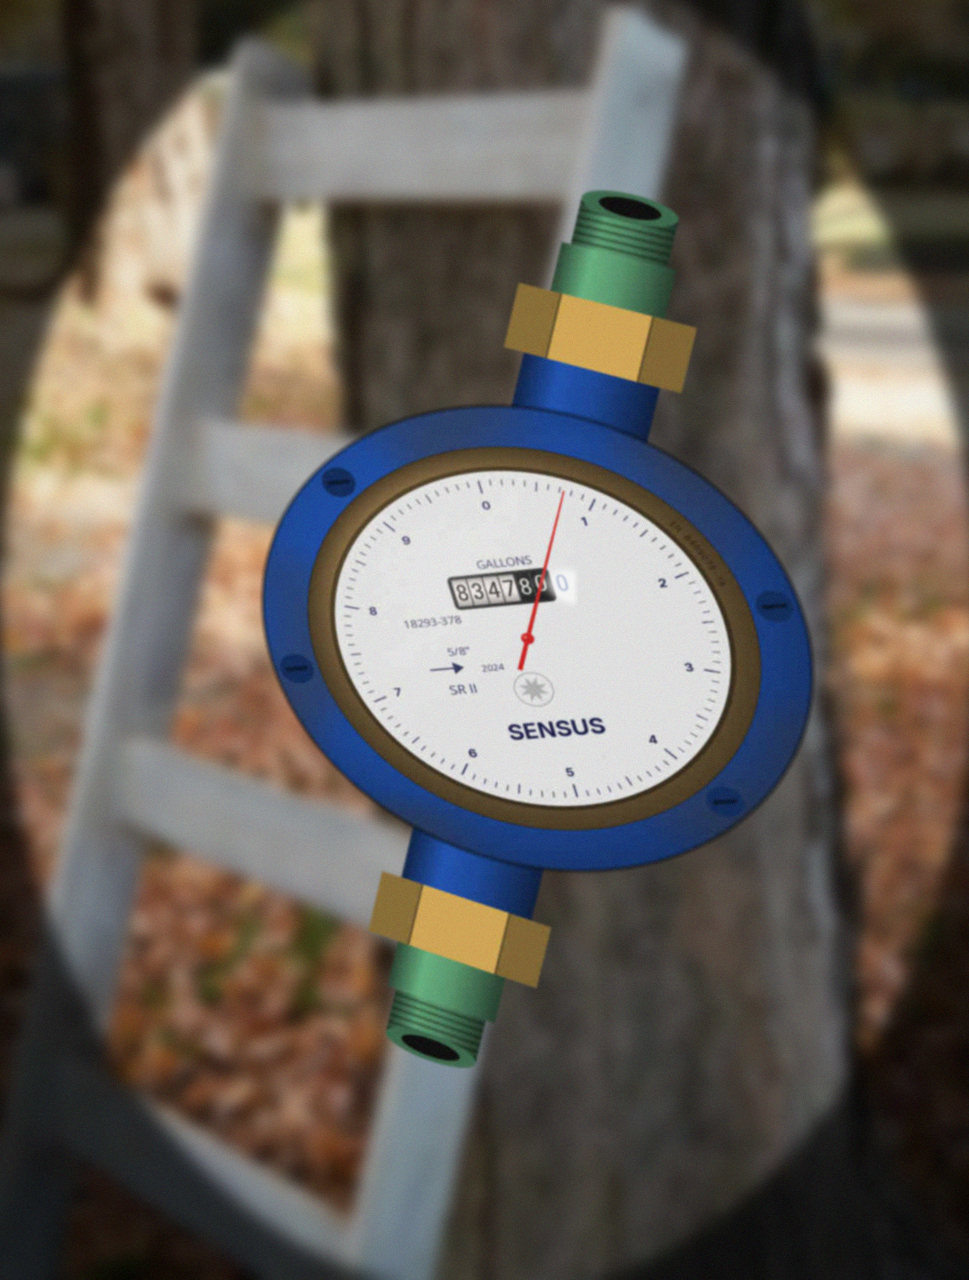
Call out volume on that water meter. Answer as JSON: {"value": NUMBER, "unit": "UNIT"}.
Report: {"value": 8347800.7, "unit": "gal"}
